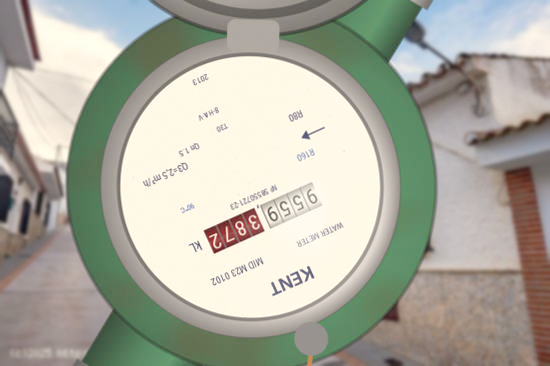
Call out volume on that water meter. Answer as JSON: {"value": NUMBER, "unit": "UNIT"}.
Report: {"value": 9559.3872, "unit": "kL"}
